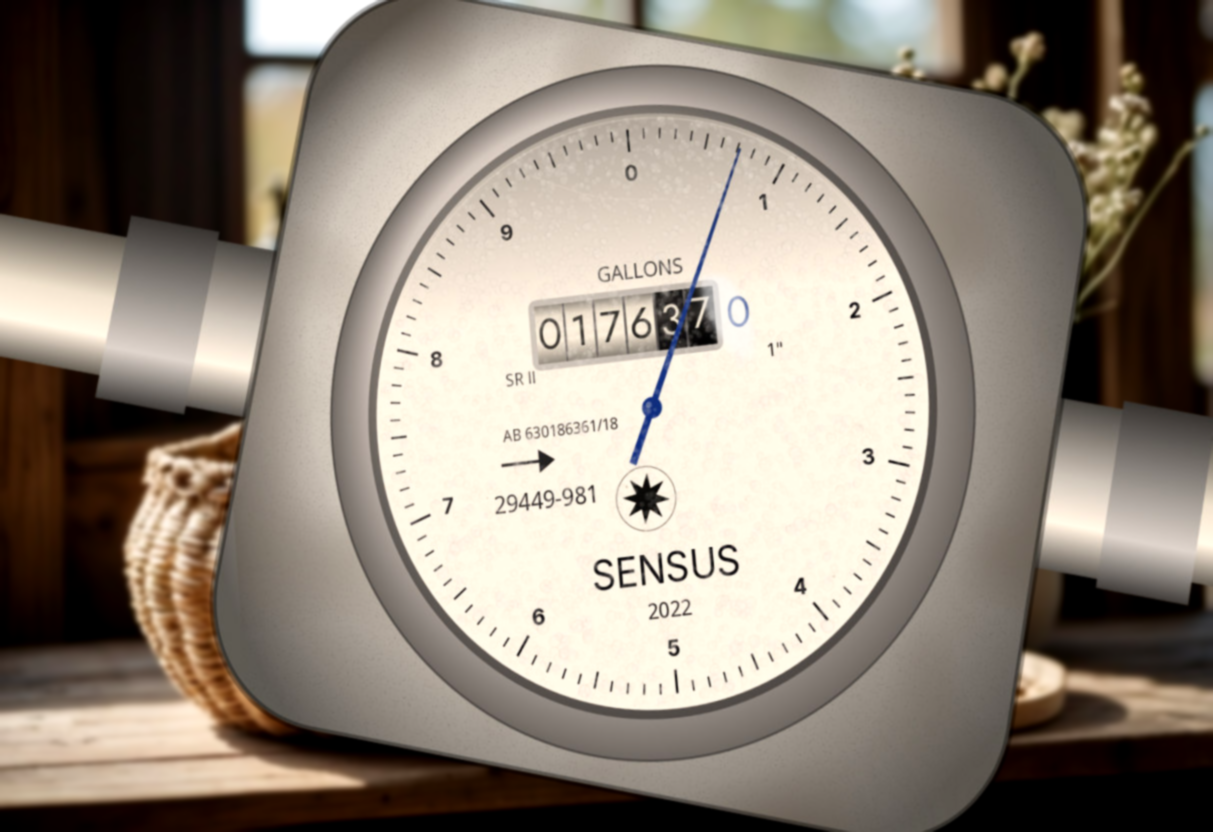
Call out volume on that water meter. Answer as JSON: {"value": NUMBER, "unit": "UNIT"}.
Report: {"value": 176370.7, "unit": "gal"}
